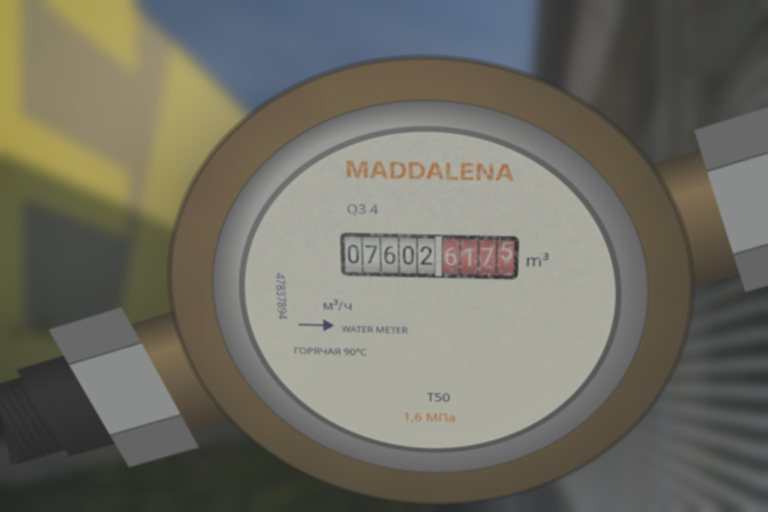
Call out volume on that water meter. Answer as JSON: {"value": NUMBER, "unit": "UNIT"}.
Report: {"value": 7602.6175, "unit": "m³"}
